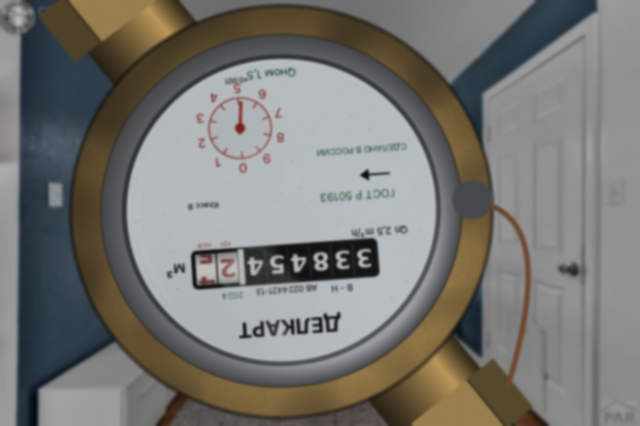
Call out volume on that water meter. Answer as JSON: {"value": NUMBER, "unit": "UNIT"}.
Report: {"value": 338454.245, "unit": "m³"}
